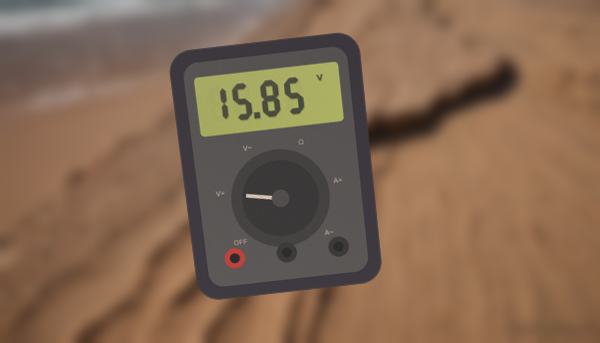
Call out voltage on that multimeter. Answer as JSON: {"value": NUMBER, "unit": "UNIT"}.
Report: {"value": 15.85, "unit": "V"}
